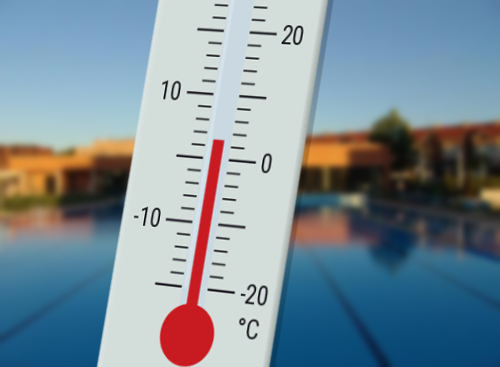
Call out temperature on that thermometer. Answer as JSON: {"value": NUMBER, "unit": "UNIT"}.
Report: {"value": 3, "unit": "°C"}
